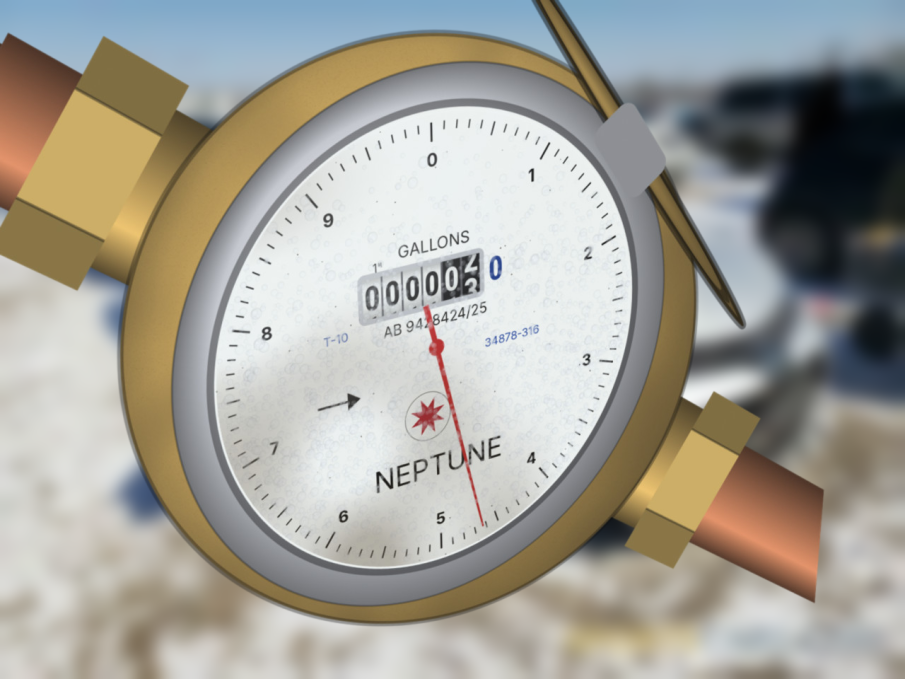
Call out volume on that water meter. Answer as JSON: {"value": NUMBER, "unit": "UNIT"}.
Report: {"value": 24.6, "unit": "gal"}
